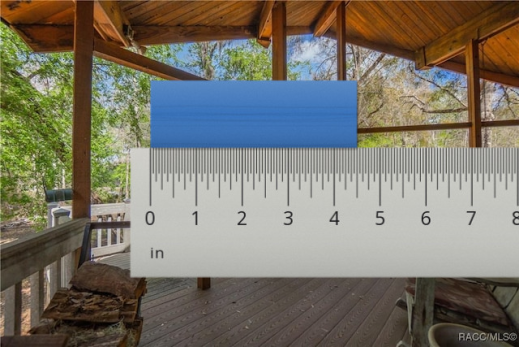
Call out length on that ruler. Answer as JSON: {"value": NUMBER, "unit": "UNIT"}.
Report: {"value": 4.5, "unit": "in"}
